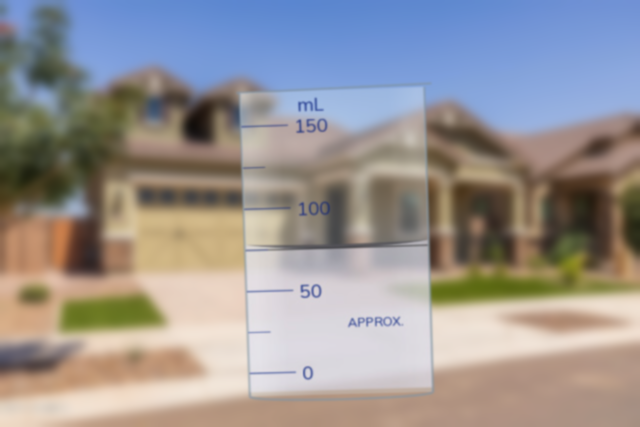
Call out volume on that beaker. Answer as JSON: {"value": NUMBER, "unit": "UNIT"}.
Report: {"value": 75, "unit": "mL"}
